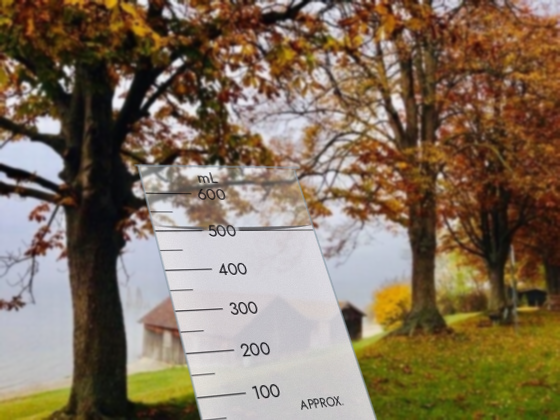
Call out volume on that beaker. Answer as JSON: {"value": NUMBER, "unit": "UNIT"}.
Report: {"value": 500, "unit": "mL"}
